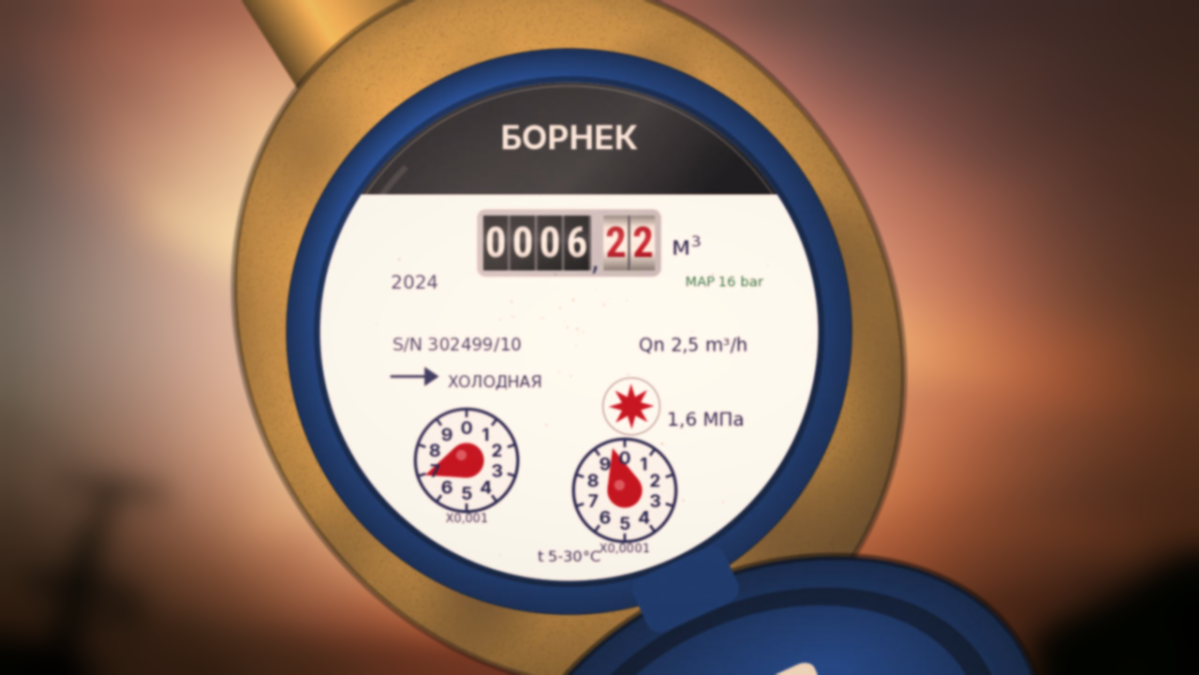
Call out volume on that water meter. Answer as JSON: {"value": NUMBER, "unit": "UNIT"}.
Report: {"value": 6.2269, "unit": "m³"}
